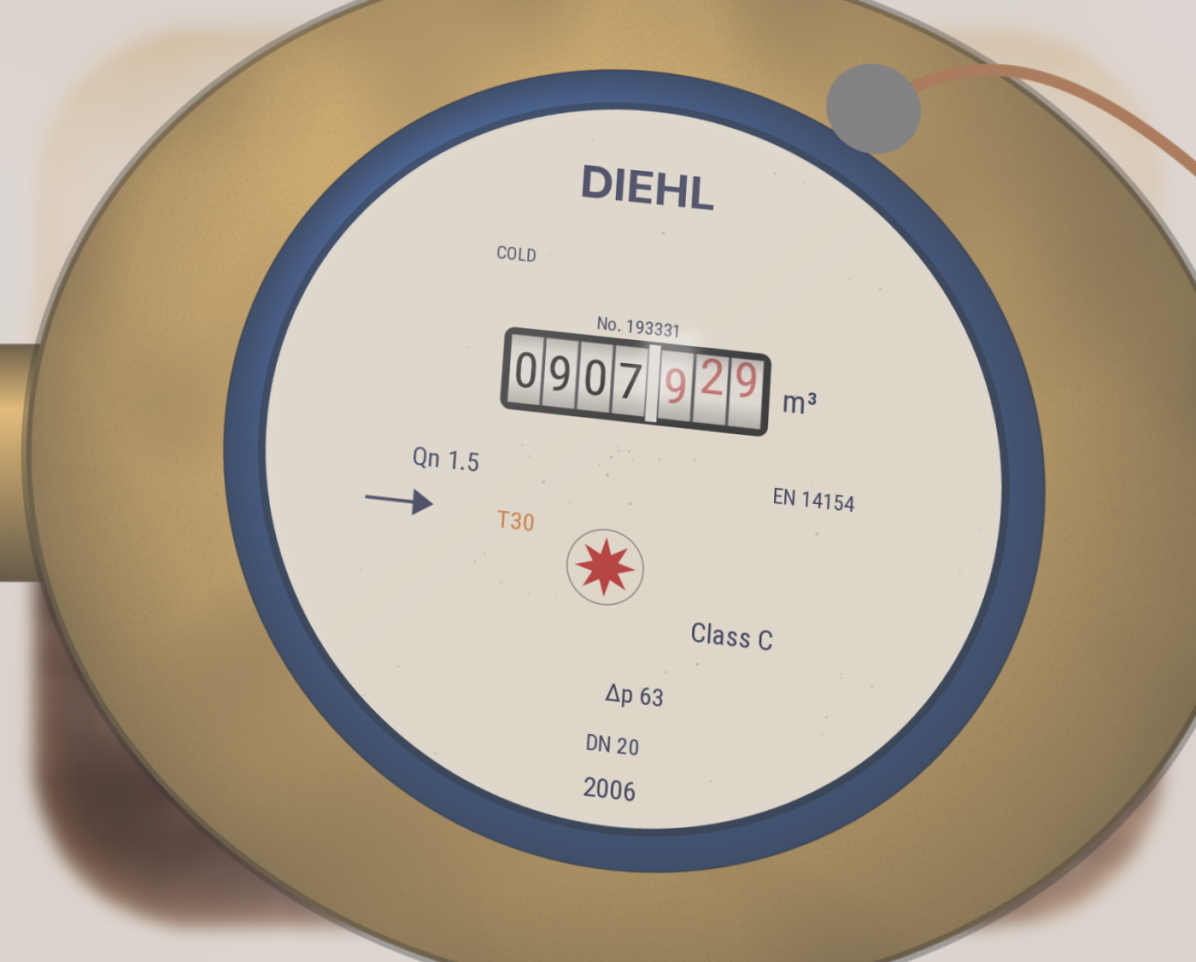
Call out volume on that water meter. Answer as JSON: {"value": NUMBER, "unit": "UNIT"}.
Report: {"value": 907.929, "unit": "m³"}
